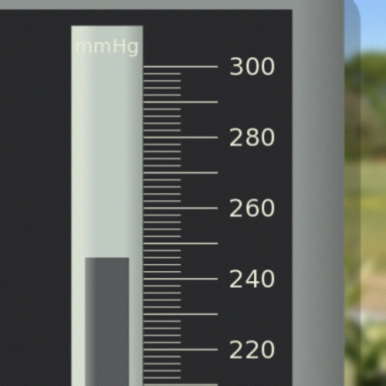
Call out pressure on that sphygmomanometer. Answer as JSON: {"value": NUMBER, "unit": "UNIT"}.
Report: {"value": 246, "unit": "mmHg"}
